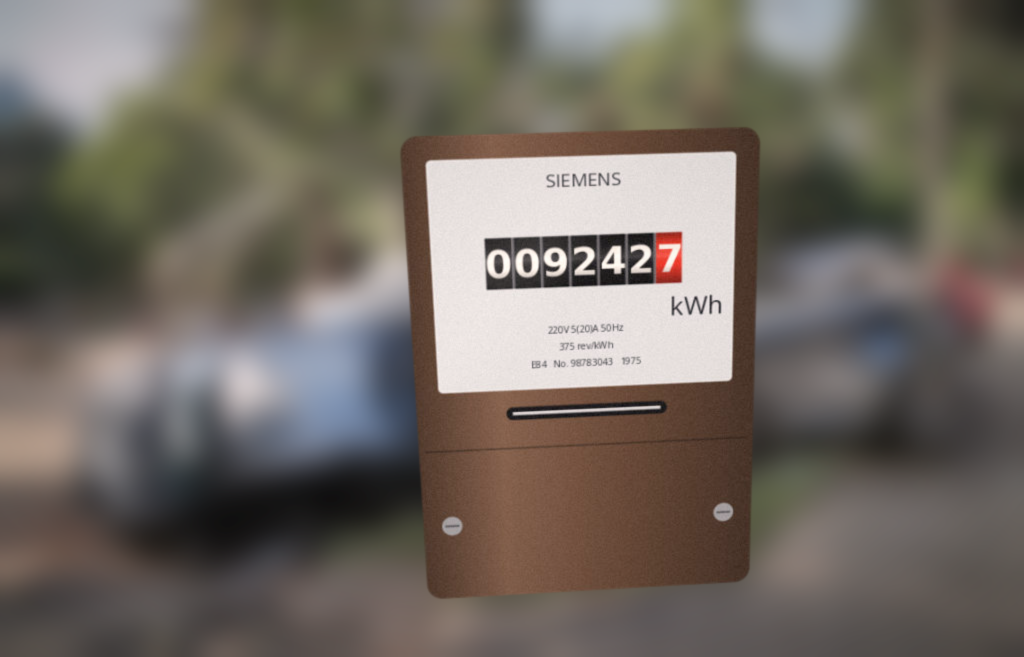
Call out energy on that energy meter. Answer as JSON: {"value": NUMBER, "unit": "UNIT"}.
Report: {"value": 9242.7, "unit": "kWh"}
